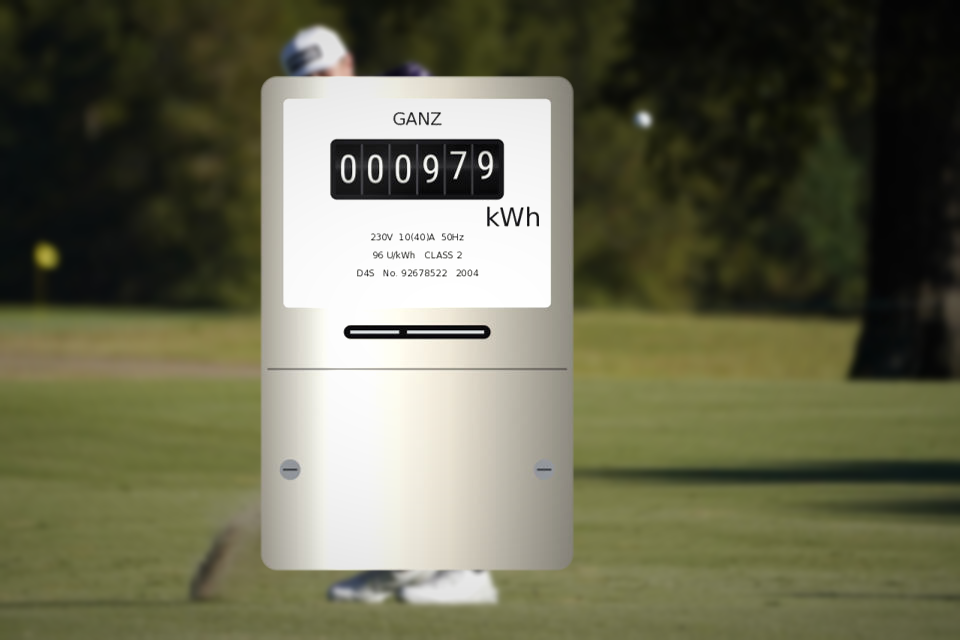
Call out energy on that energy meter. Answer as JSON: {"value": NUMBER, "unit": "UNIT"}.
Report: {"value": 979, "unit": "kWh"}
